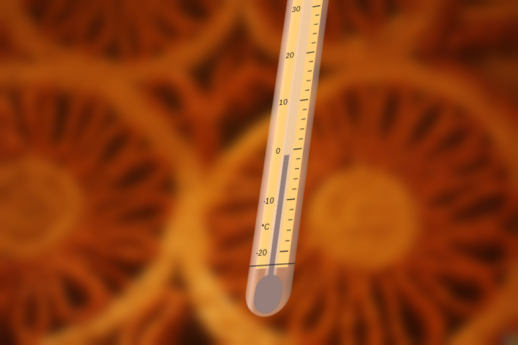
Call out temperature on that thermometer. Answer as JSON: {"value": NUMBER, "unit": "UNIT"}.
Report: {"value": -1, "unit": "°C"}
